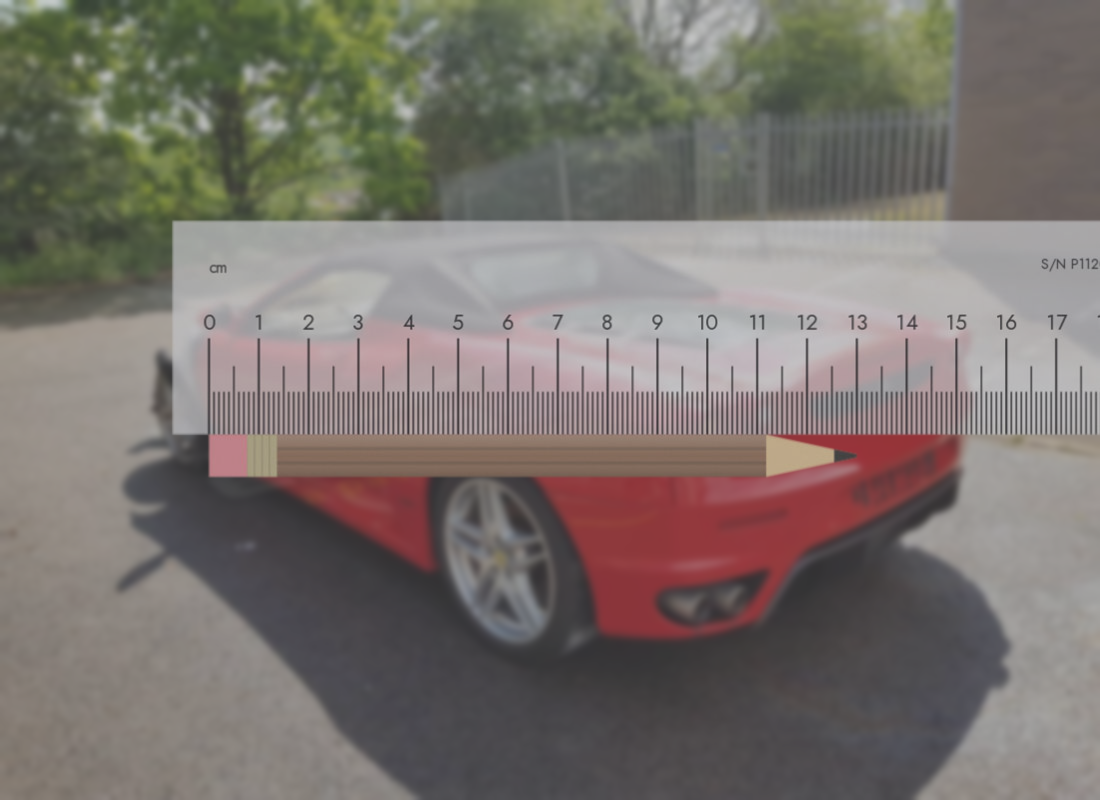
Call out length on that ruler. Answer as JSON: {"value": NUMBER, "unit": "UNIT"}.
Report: {"value": 13, "unit": "cm"}
